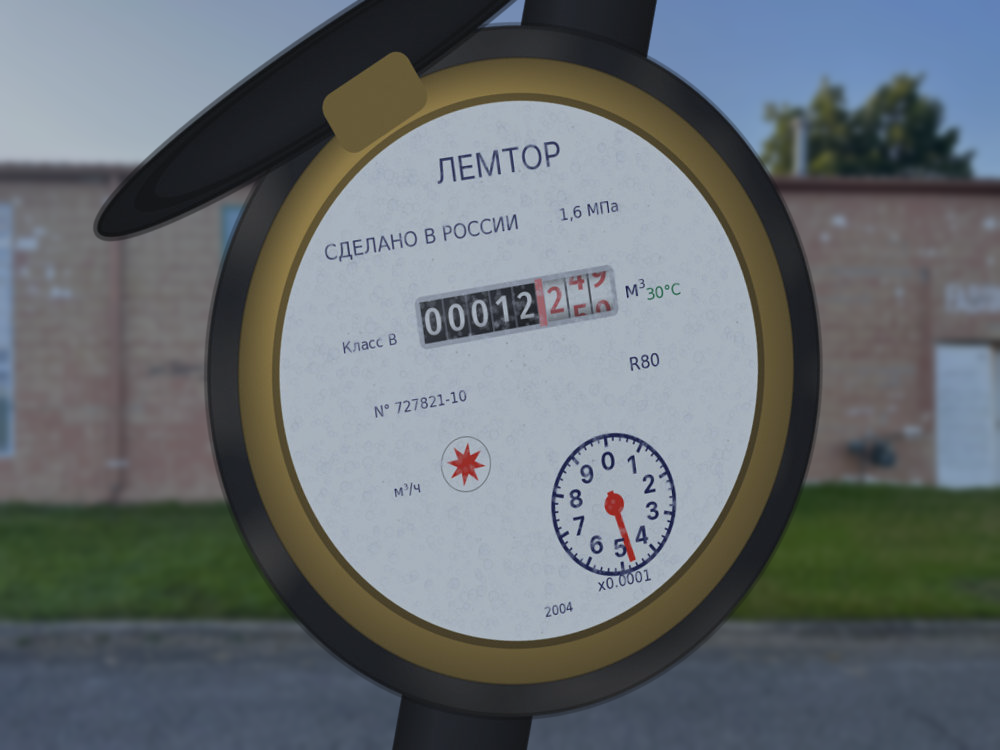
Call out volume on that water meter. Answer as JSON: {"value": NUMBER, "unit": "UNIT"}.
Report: {"value": 12.2494, "unit": "m³"}
